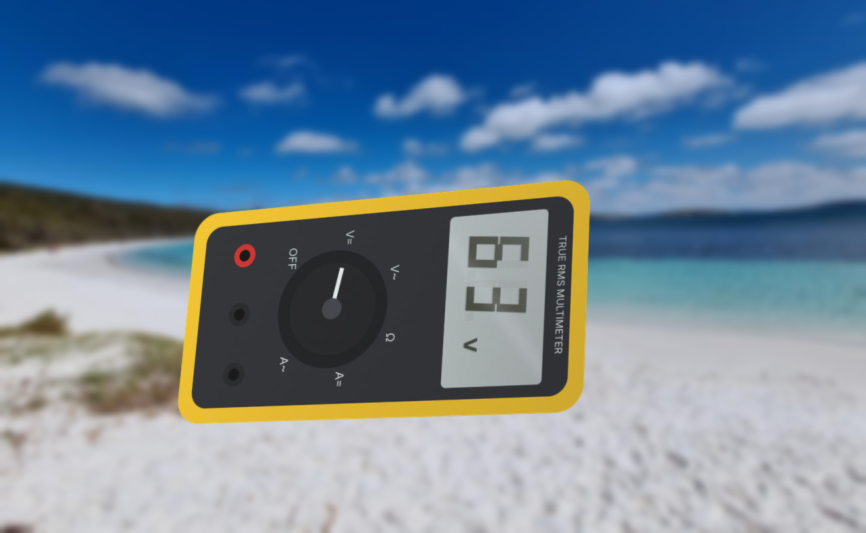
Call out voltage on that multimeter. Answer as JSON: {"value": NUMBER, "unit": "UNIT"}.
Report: {"value": 63, "unit": "V"}
